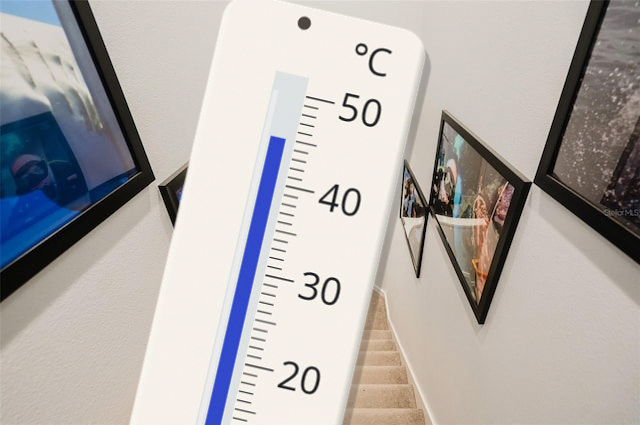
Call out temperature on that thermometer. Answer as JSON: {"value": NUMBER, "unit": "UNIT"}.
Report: {"value": 45, "unit": "°C"}
